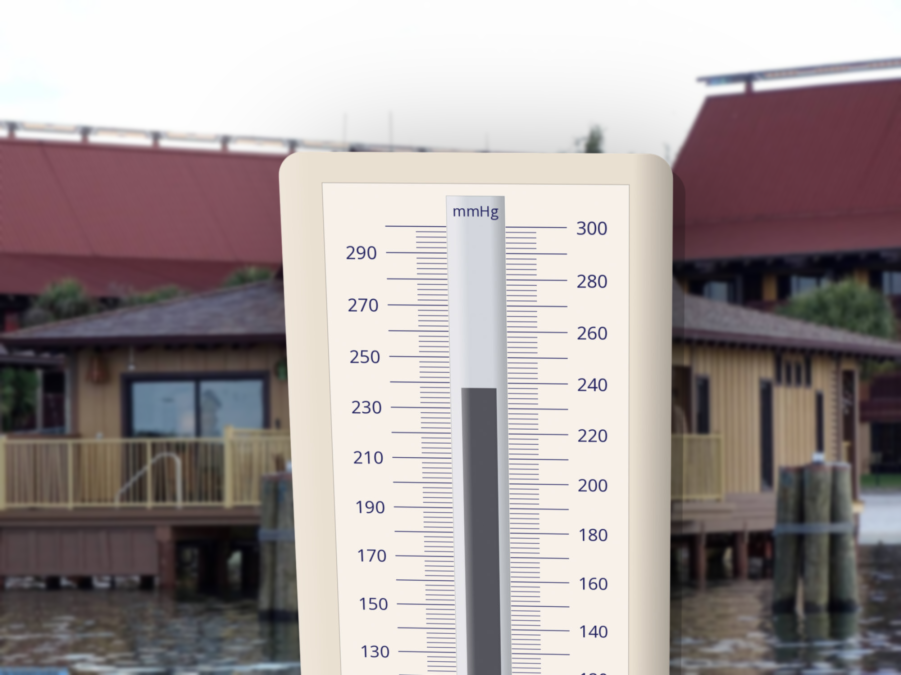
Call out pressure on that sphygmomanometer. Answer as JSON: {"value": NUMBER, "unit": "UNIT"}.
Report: {"value": 238, "unit": "mmHg"}
